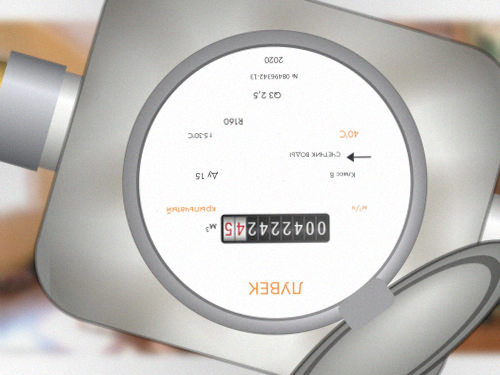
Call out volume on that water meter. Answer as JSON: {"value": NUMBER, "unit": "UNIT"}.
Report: {"value": 42242.45, "unit": "m³"}
